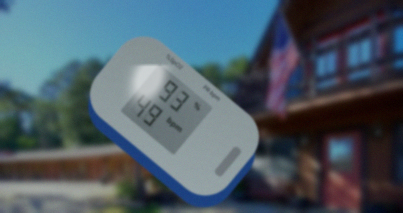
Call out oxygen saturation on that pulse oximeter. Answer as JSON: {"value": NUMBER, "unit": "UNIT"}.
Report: {"value": 93, "unit": "%"}
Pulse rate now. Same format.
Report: {"value": 49, "unit": "bpm"}
